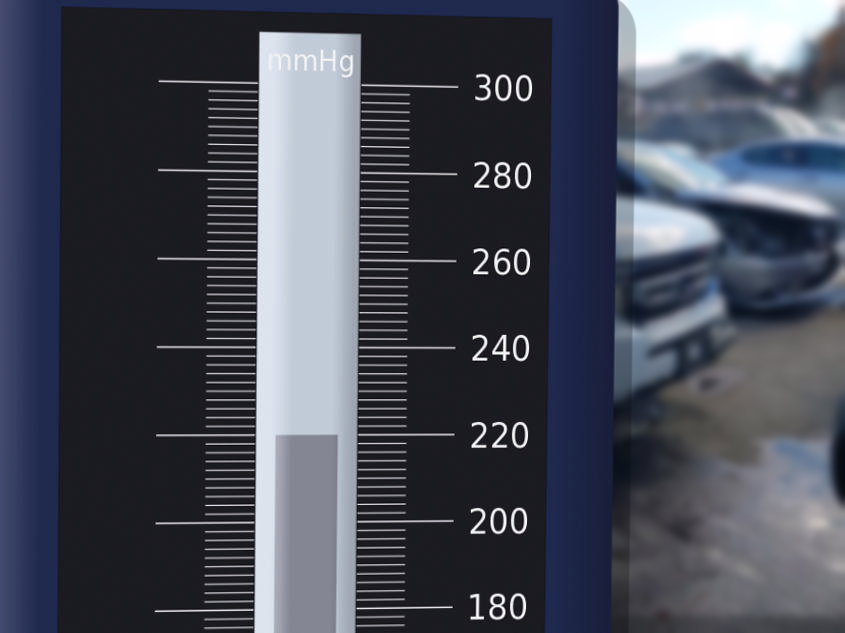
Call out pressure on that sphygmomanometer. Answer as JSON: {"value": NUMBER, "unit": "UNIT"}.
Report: {"value": 220, "unit": "mmHg"}
